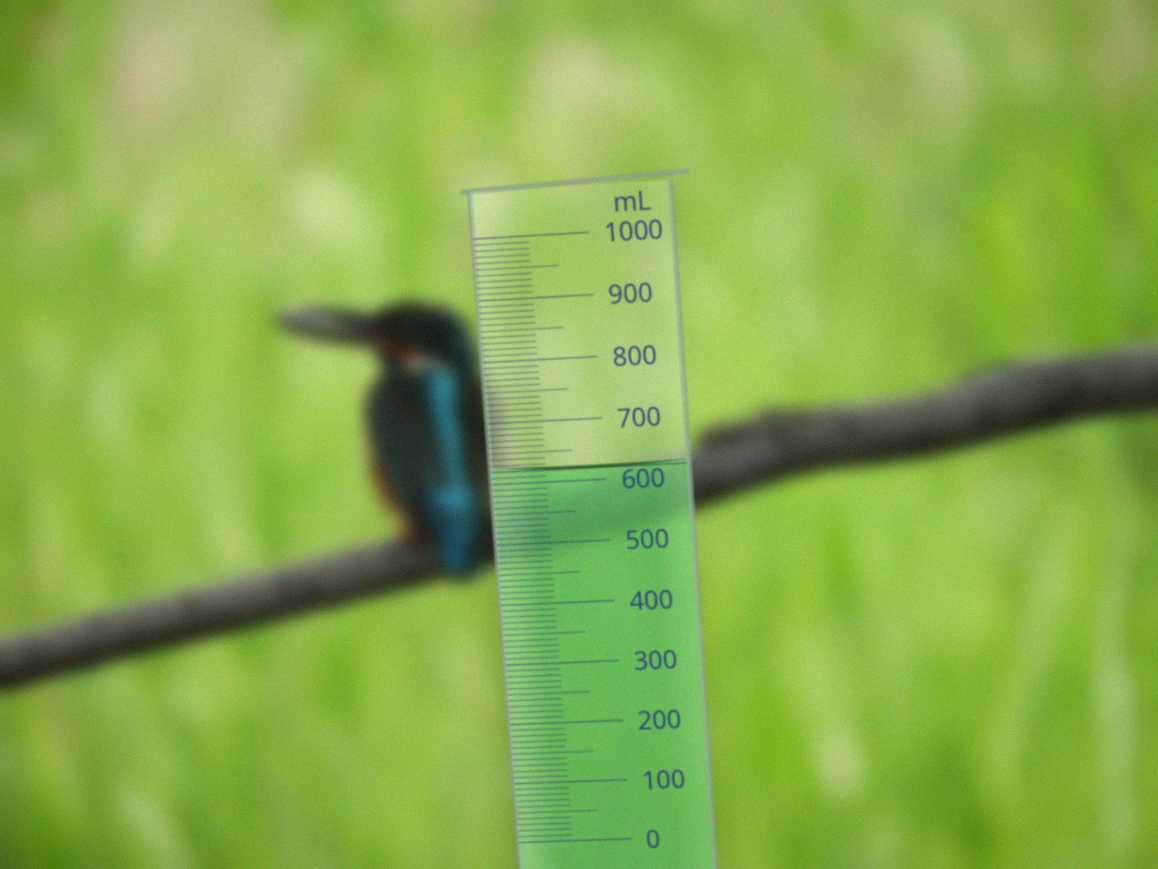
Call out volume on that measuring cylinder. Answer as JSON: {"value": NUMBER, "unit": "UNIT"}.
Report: {"value": 620, "unit": "mL"}
